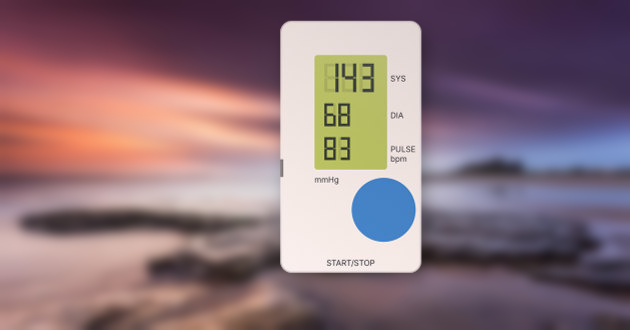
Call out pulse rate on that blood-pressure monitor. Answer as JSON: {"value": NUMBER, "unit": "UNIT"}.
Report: {"value": 83, "unit": "bpm"}
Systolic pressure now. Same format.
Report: {"value": 143, "unit": "mmHg"}
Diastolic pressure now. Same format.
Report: {"value": 68, "unit": "mmHg"}
